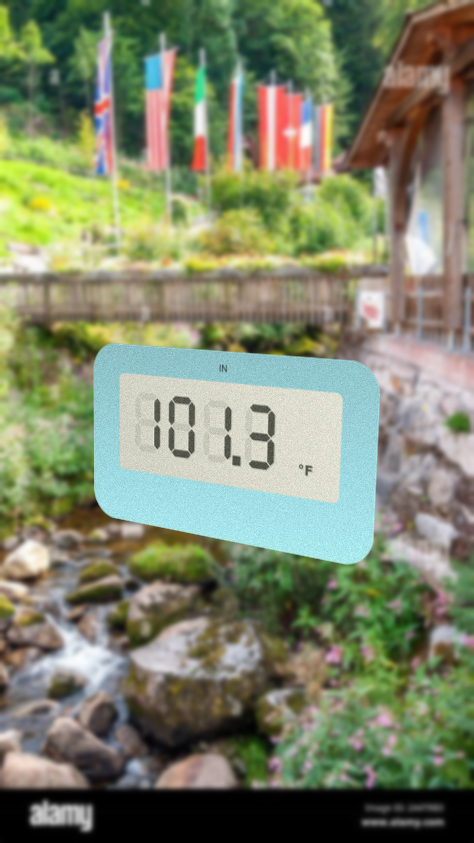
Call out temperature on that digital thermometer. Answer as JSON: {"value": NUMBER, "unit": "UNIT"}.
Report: {"value": 101.3, "unit": "°F"}
